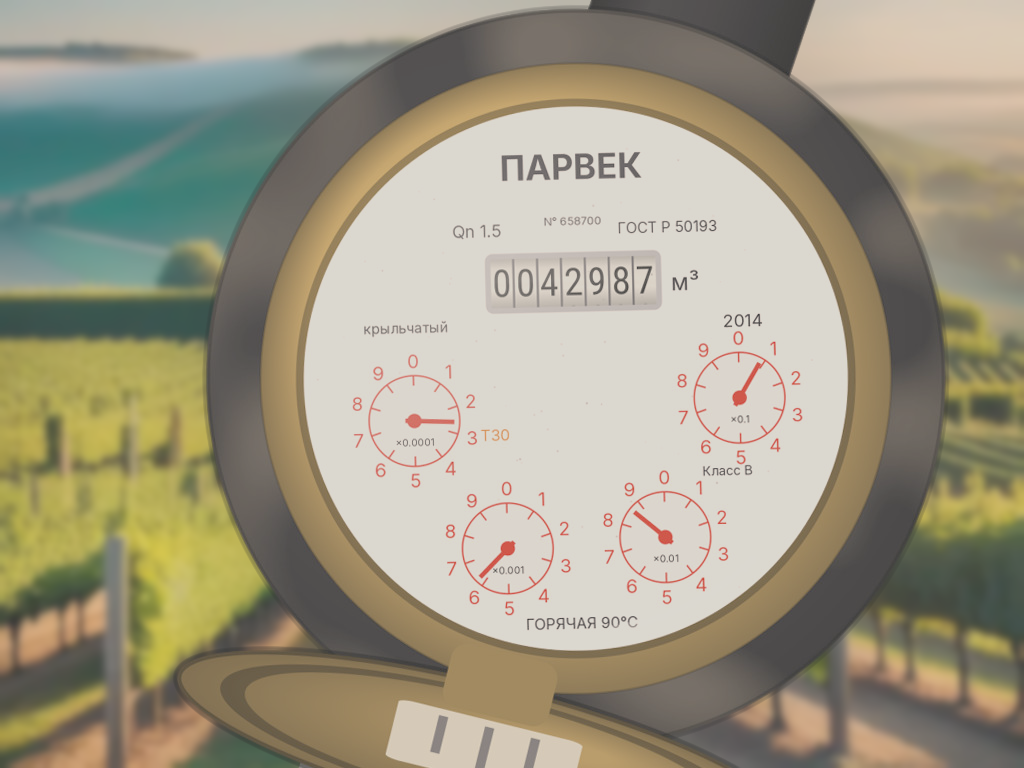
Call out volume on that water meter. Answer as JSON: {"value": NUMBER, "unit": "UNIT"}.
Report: {"value": 42987.0862, "unit": "m³"}
